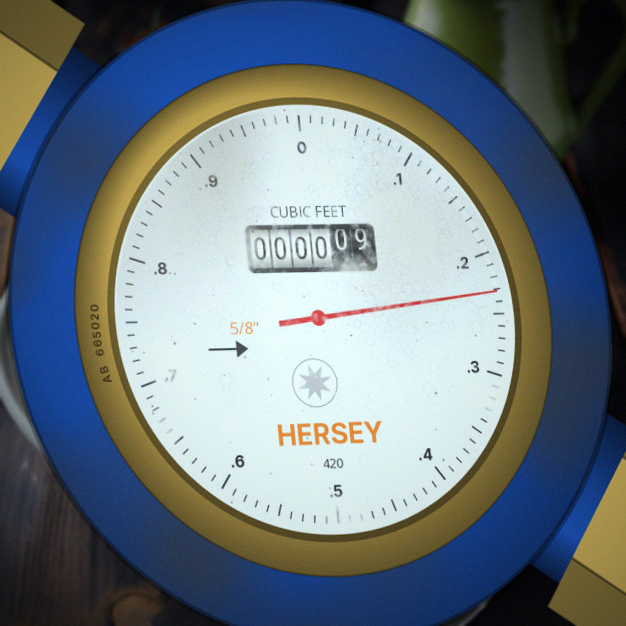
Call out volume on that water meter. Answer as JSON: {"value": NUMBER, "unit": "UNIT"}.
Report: {"value": 9.23, "unit": "ft³"}
